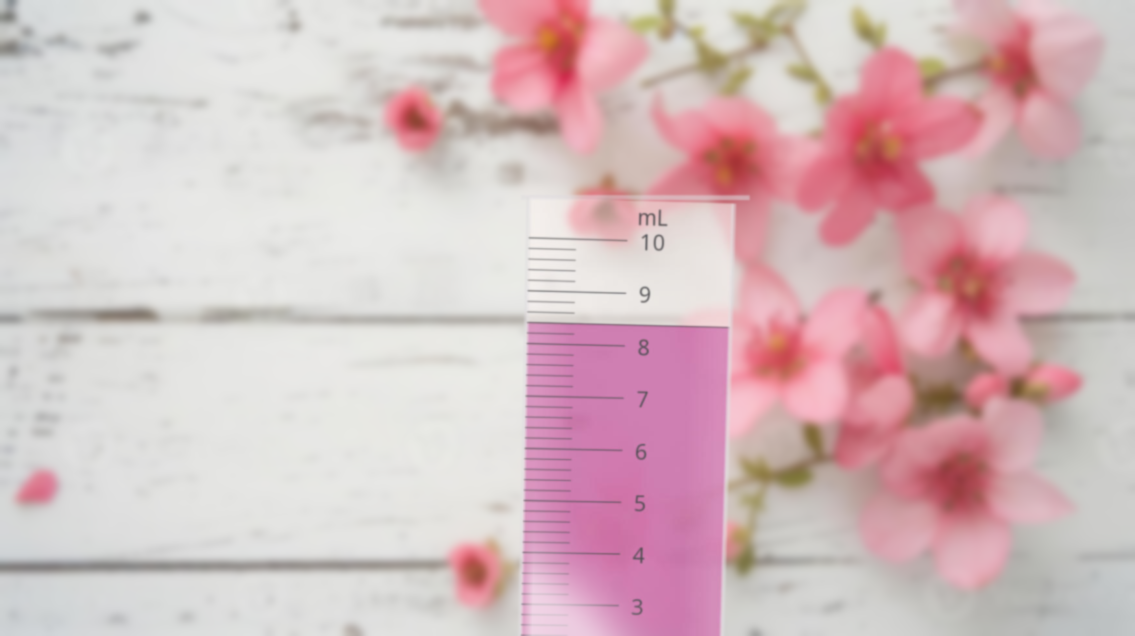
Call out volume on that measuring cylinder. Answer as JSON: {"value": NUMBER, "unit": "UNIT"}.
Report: {"value": 8.4, "unit": "mL"}
